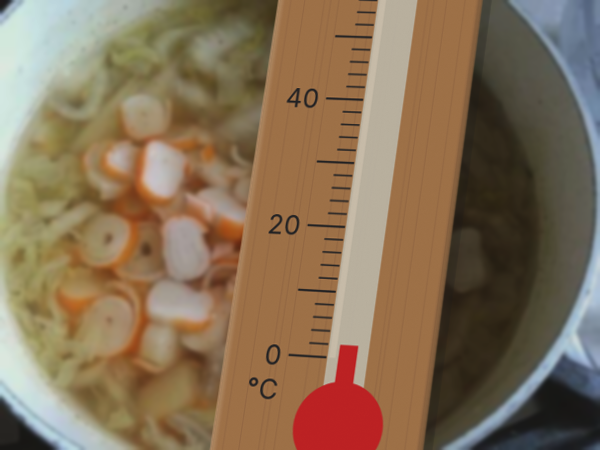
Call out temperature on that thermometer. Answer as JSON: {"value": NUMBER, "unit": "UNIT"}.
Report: {"value": 2, "unit": "°C"}
